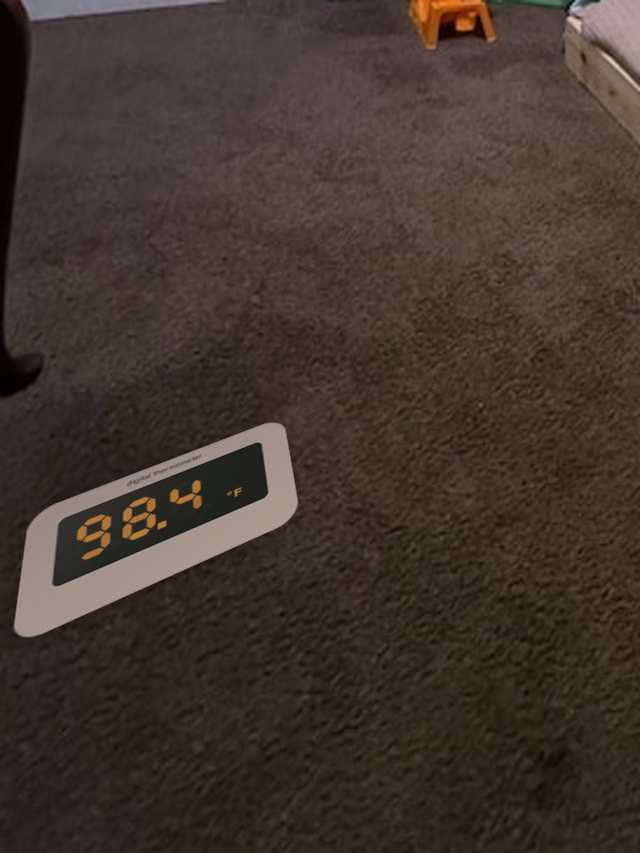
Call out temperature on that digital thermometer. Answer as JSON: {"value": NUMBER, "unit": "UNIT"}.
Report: {"value": 98.4, "unit": "°F"}
